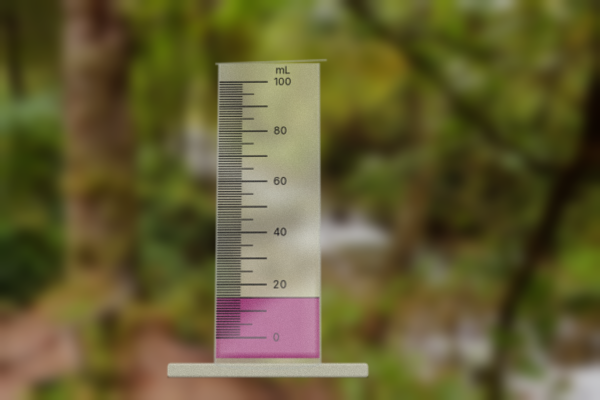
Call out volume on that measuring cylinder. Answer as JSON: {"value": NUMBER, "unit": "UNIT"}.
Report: {"value": 15, "unit": "mL"}
